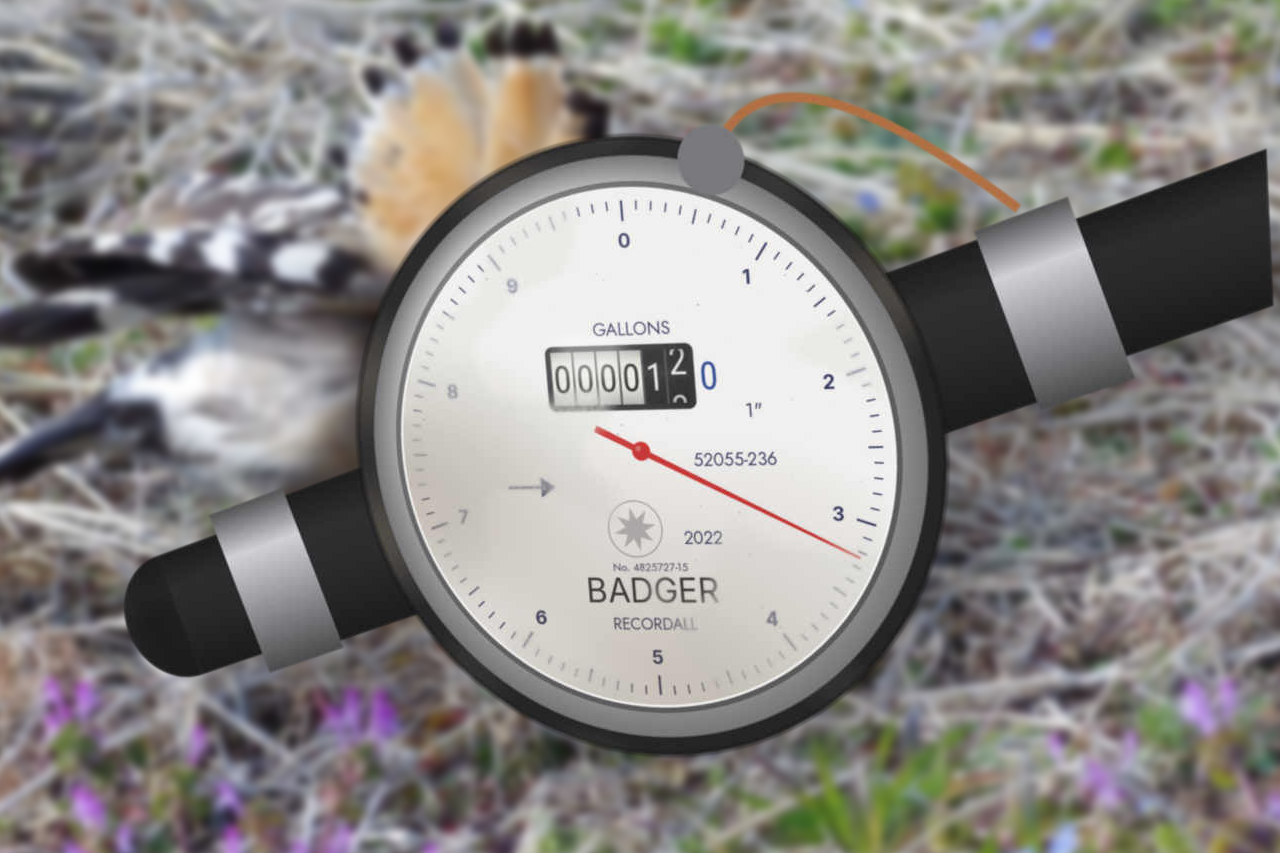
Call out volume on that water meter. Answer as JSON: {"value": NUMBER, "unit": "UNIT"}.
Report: {"value": 123.2, "unit": "gal"}
